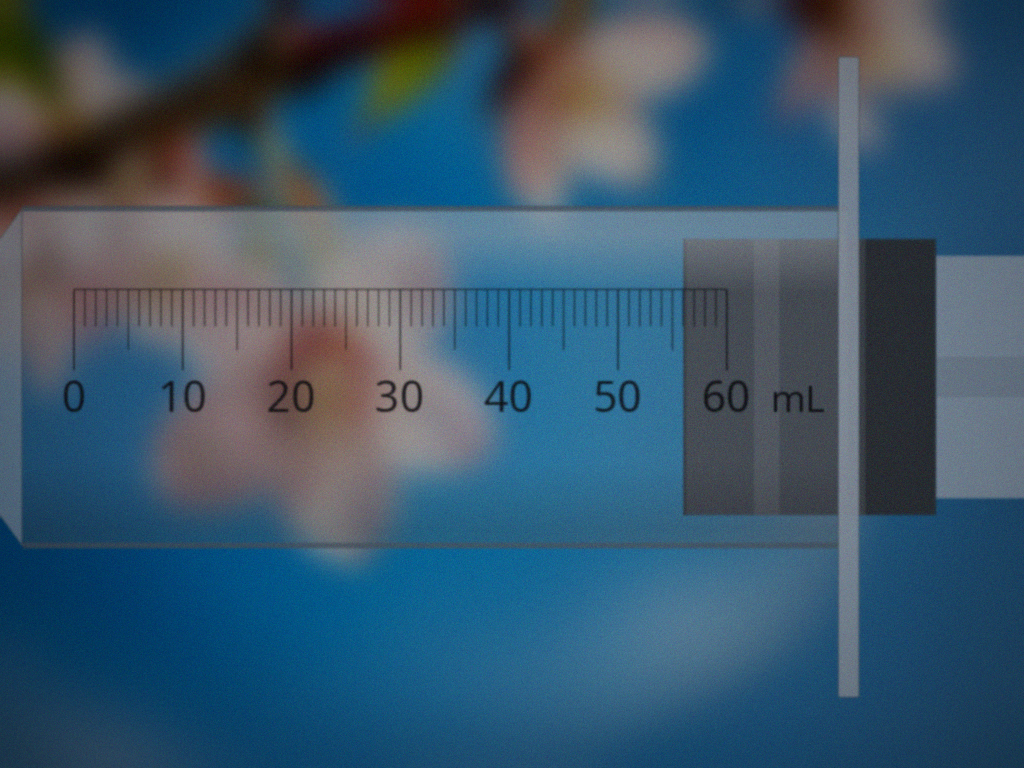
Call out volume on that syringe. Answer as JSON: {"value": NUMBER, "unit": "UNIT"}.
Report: {"value": 56, "unit": "mL"}
